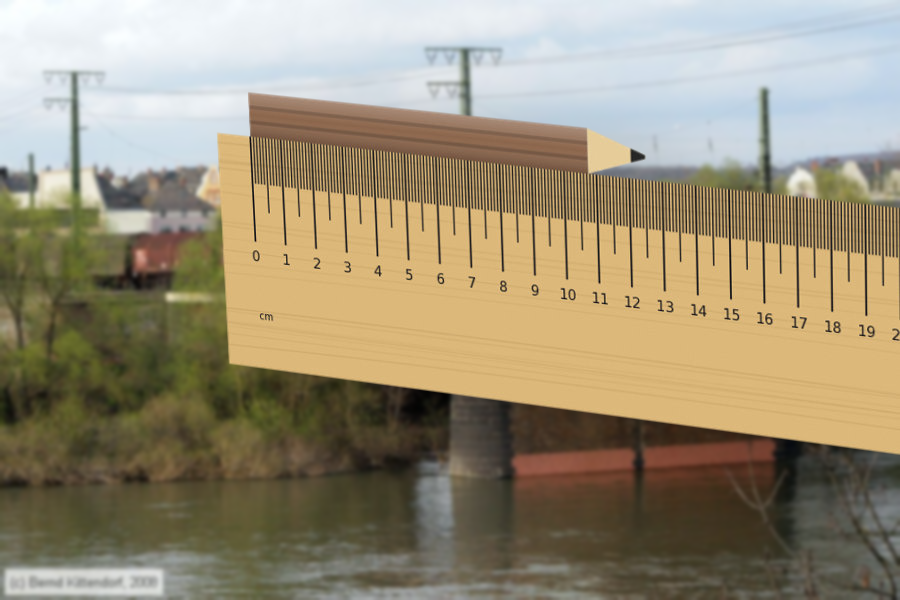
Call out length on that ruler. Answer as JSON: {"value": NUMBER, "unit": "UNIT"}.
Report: {"value": 12.5, "unit": "cm"}
